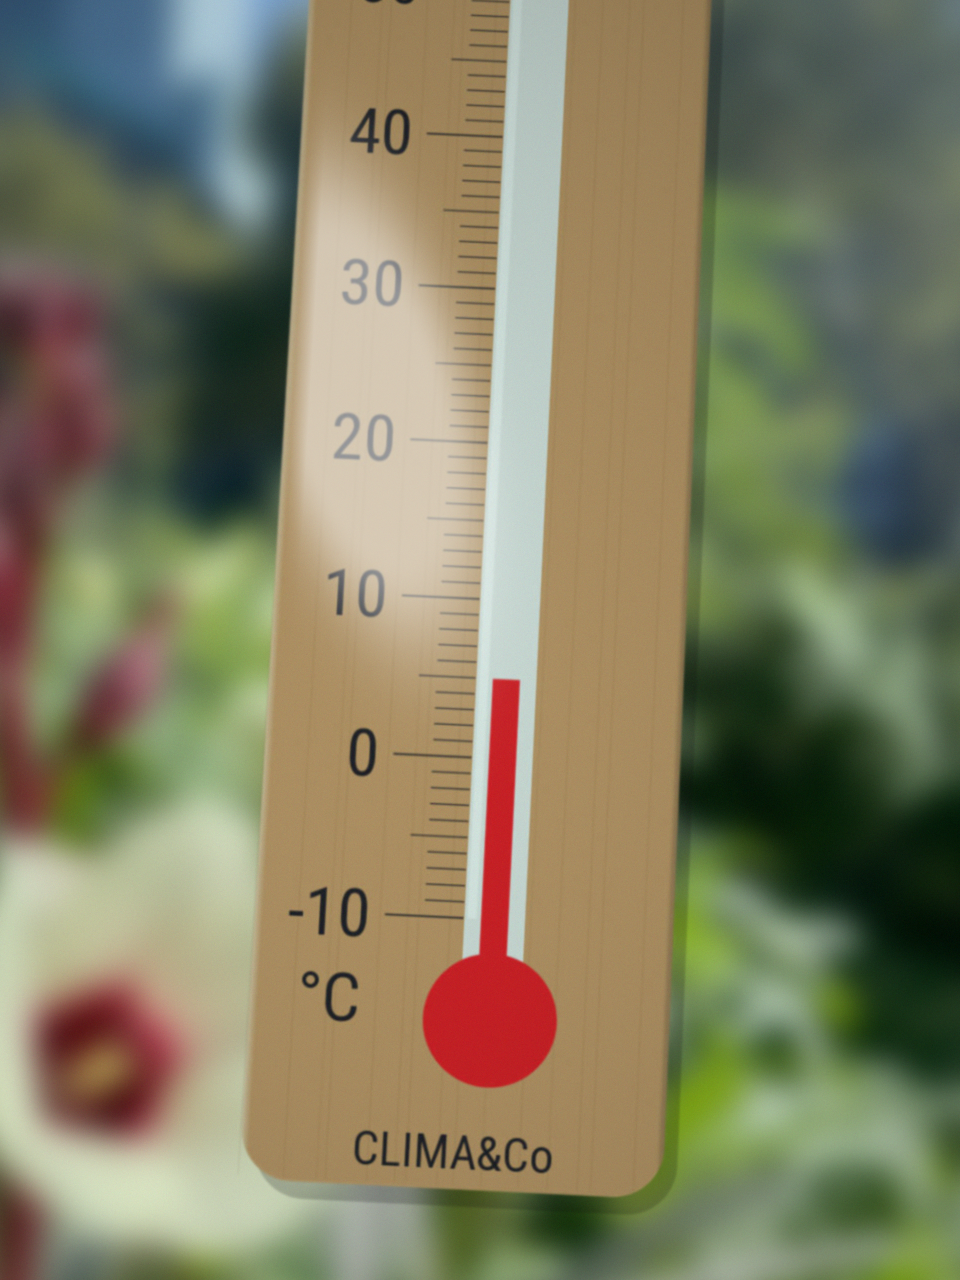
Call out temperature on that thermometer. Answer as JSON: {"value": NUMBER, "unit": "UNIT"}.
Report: {"value": 5, "unit": "°C"}
